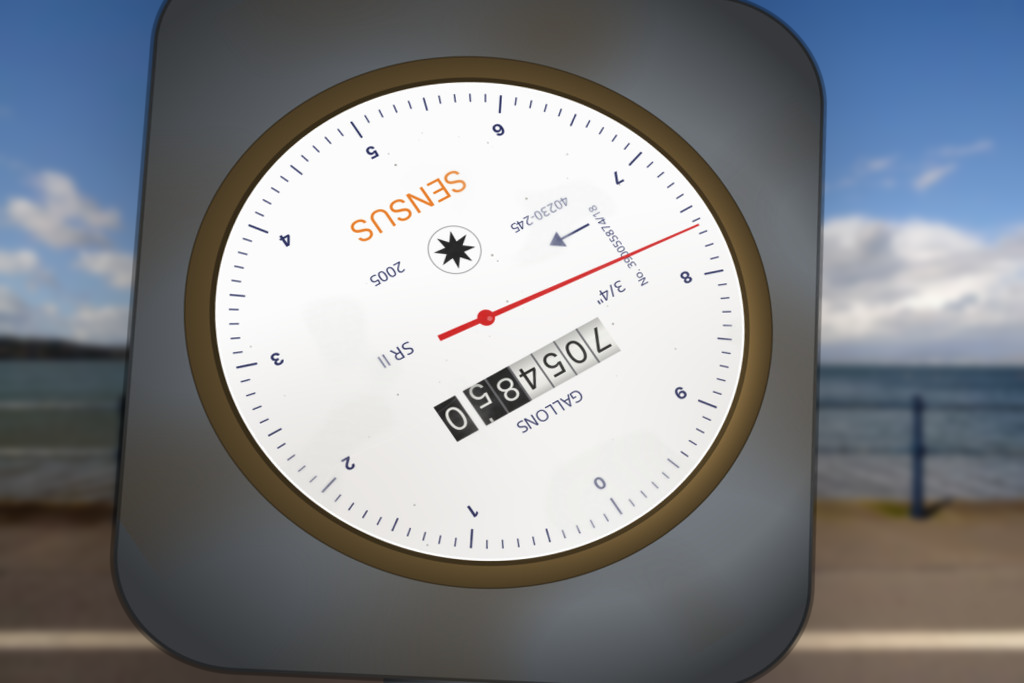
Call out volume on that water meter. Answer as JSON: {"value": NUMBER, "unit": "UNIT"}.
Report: {"value": 7054847.6, "unit": "gal"}
